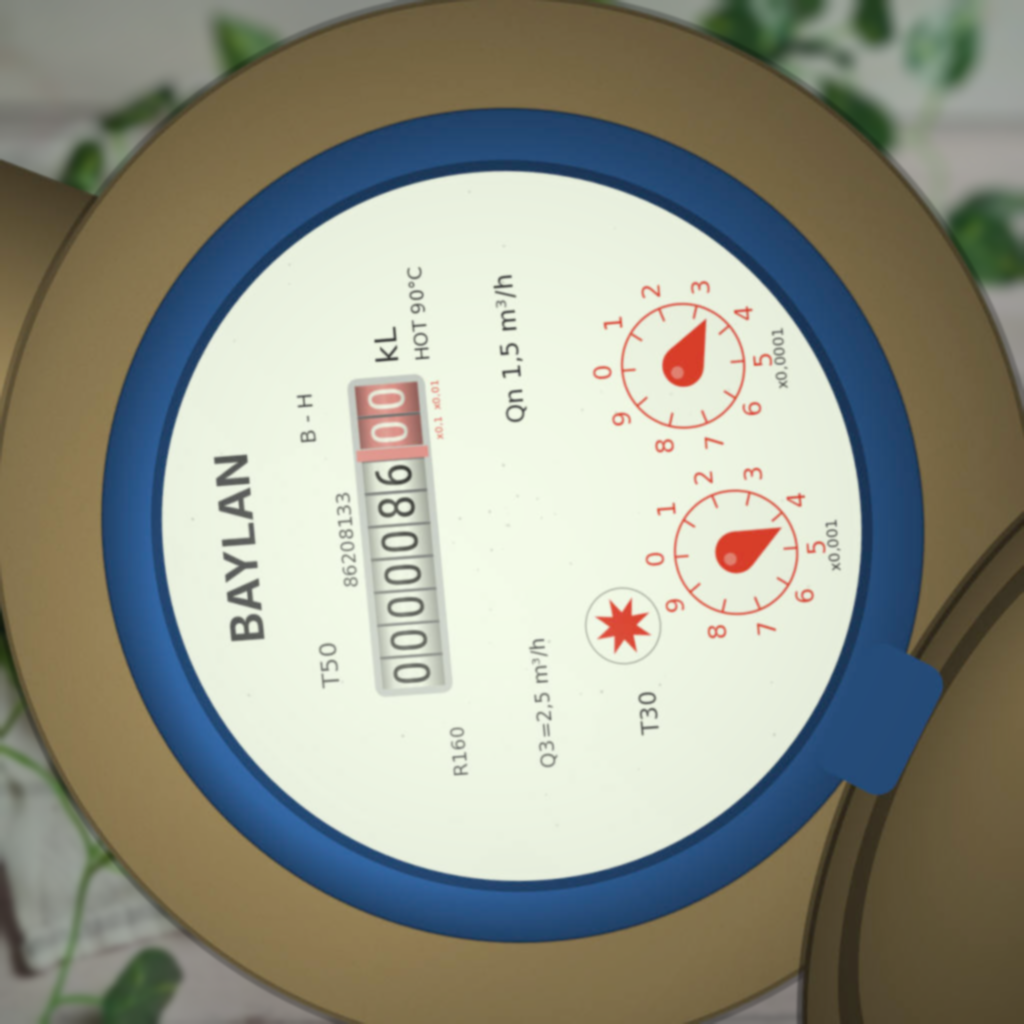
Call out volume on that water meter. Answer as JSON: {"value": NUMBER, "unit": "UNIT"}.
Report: {"value": 86.0043, "unit": "kL"}
